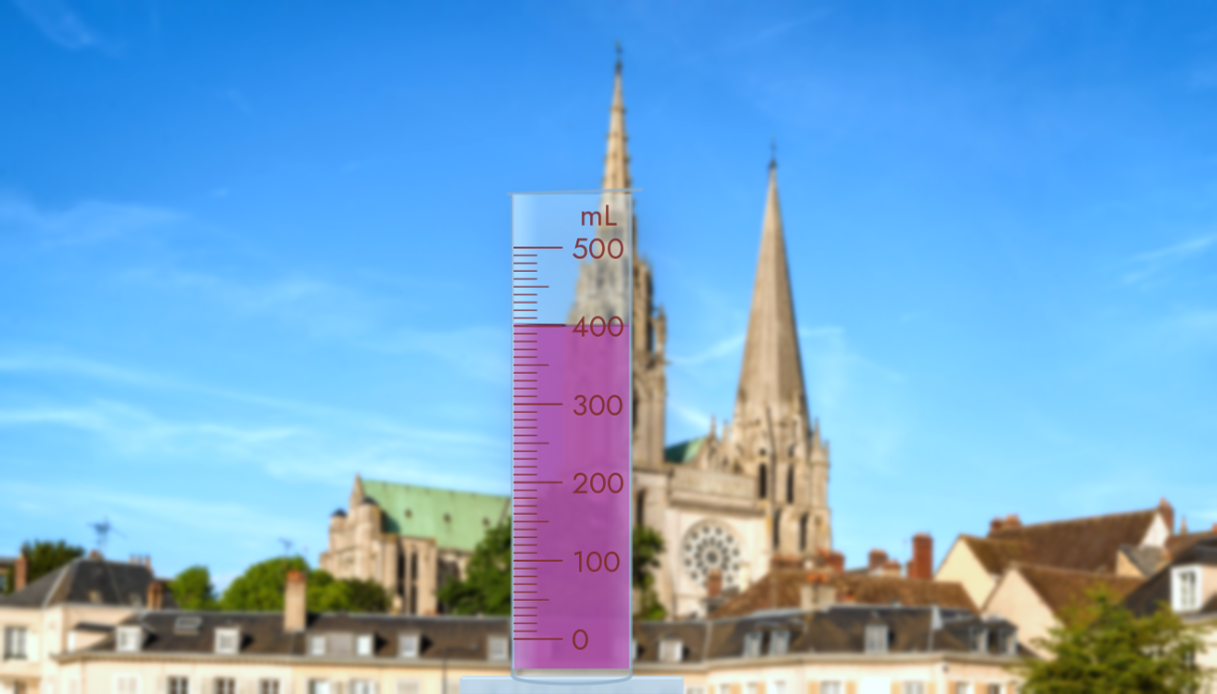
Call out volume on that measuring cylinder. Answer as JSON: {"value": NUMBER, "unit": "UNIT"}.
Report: {"value": 400, "unit": "mL"}
